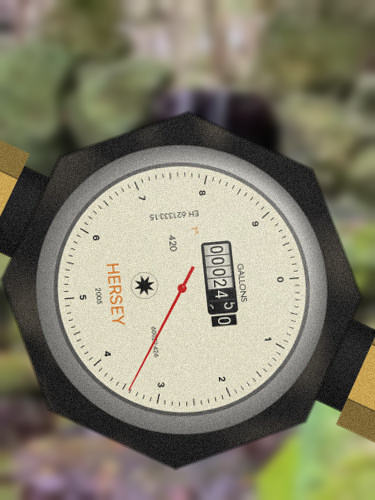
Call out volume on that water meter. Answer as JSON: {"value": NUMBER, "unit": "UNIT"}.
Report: {"value": 2453.4, "unit": "gal"}
